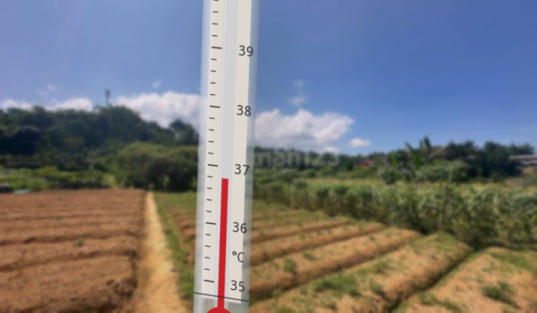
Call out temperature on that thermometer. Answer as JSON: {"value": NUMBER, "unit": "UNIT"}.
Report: {"value": 36.8, "unit": "°C"}
